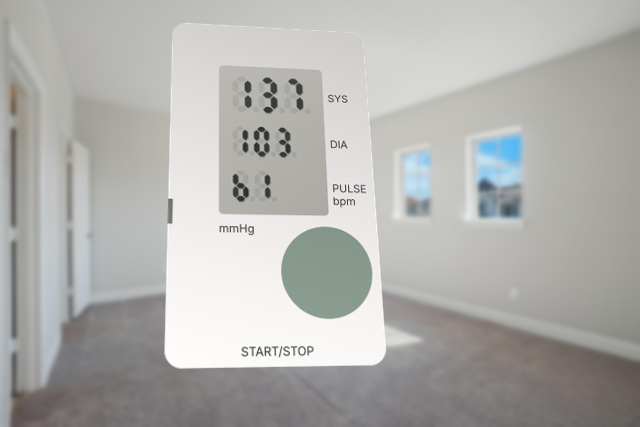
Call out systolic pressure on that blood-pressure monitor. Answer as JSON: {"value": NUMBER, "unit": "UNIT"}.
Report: {"value": 137, "unit": "mmHg"}
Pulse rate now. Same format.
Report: {"value": 61, "unit": "bpm"}
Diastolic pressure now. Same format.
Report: {"value": 103, "unit": "mmHg"}
